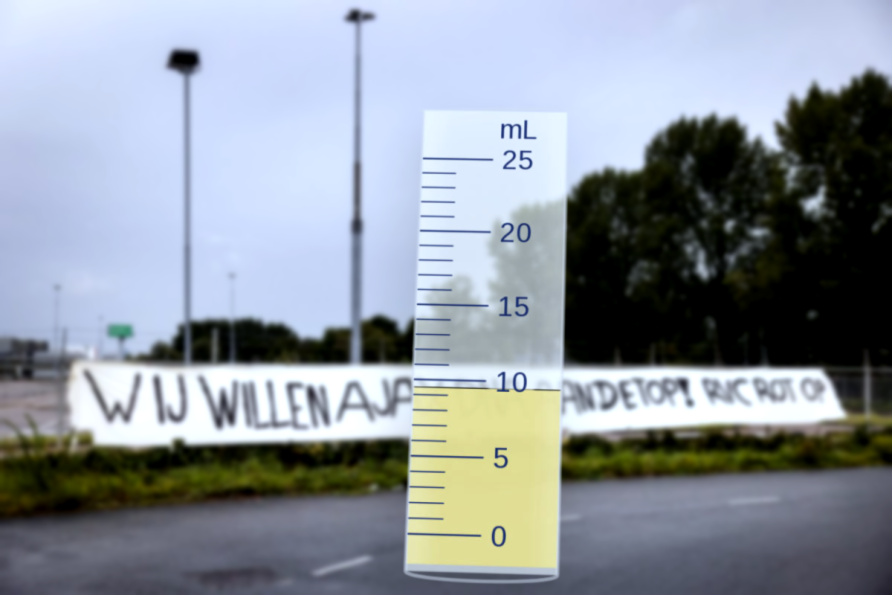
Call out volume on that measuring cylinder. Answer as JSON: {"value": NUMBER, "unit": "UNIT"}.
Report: {"value": 9.5, "unit": "mL"}
